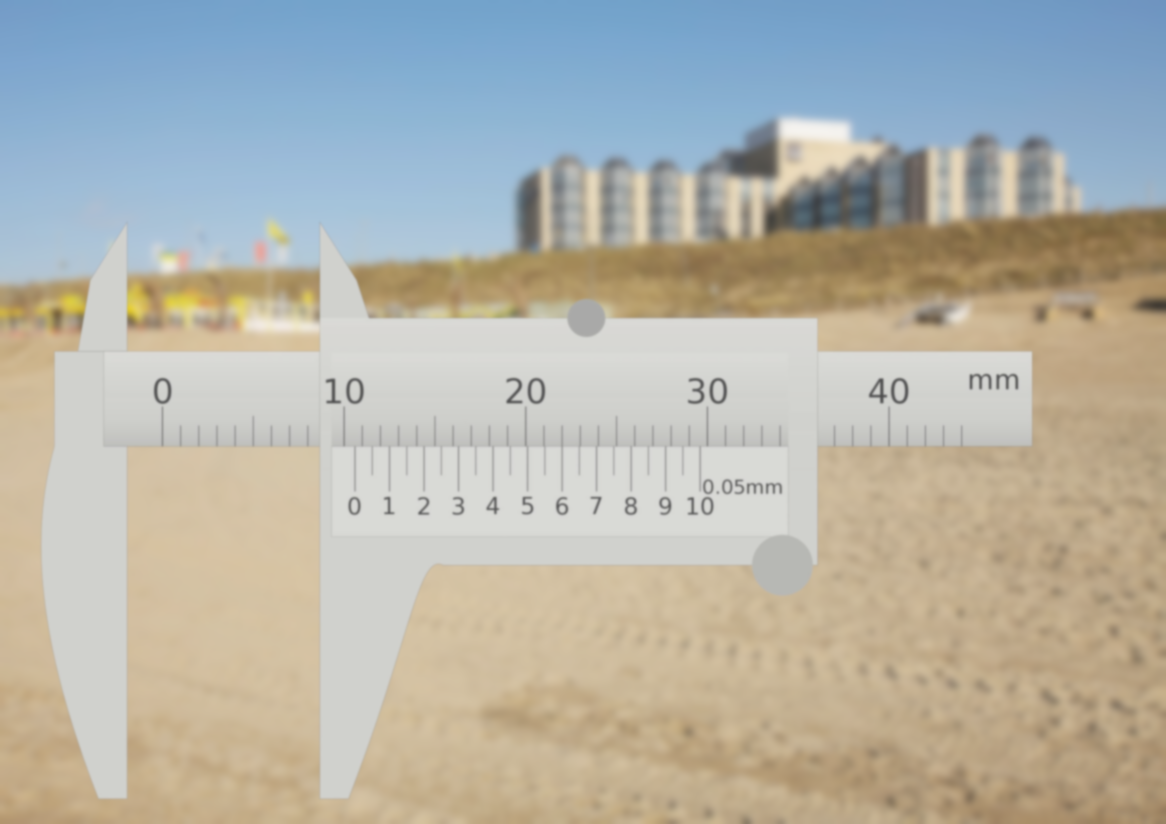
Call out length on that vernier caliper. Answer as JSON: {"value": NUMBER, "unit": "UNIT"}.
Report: {"value": 10.6, "unit": "mm"}
